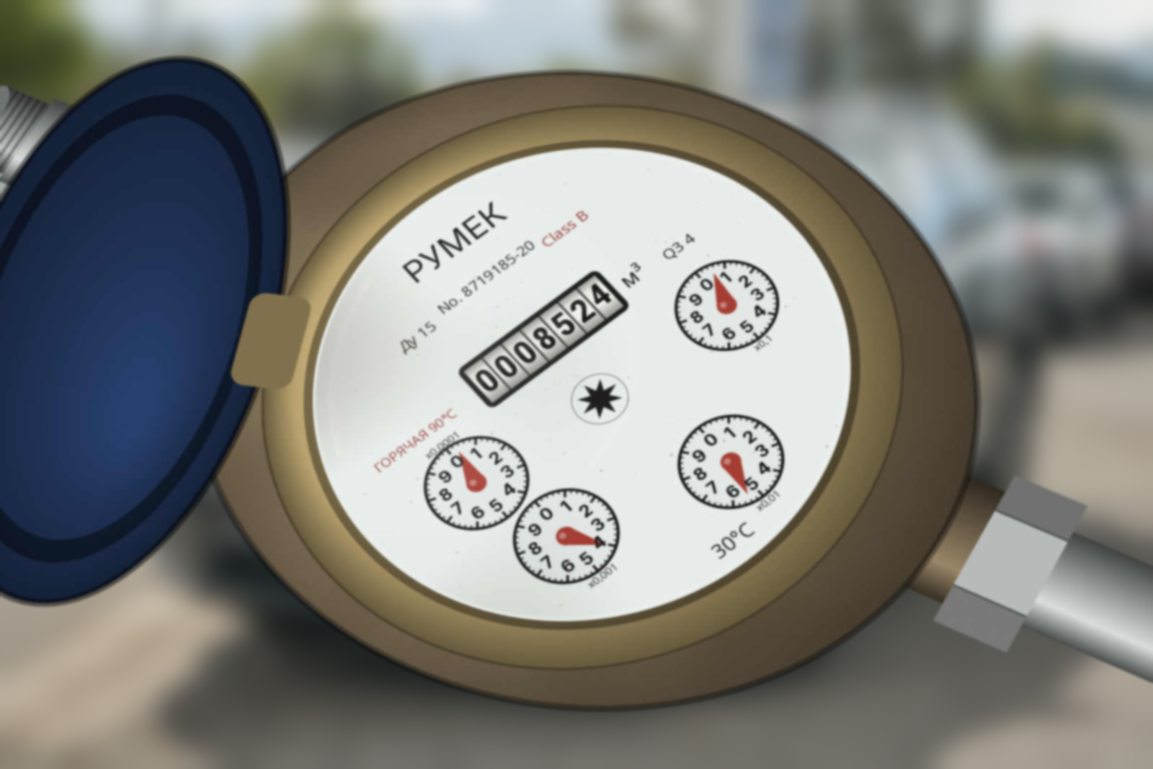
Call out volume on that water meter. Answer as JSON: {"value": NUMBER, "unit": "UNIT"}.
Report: {"value": 8524.0540, "unit": "m³"}
